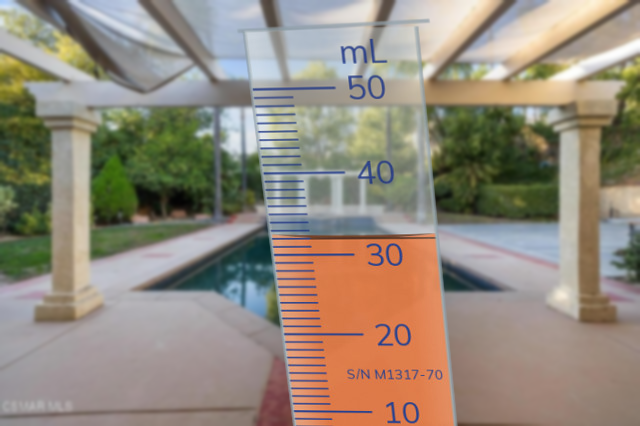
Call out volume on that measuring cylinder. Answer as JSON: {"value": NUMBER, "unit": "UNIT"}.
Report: {"value": 32, "unit": "mL"}
